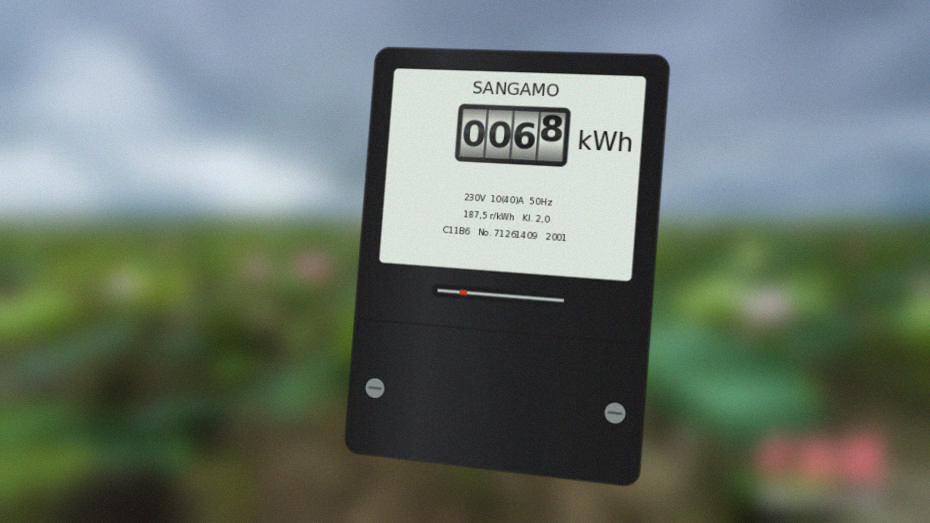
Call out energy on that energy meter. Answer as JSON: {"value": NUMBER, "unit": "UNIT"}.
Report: {"value": 68, "unit": "kWh"}
